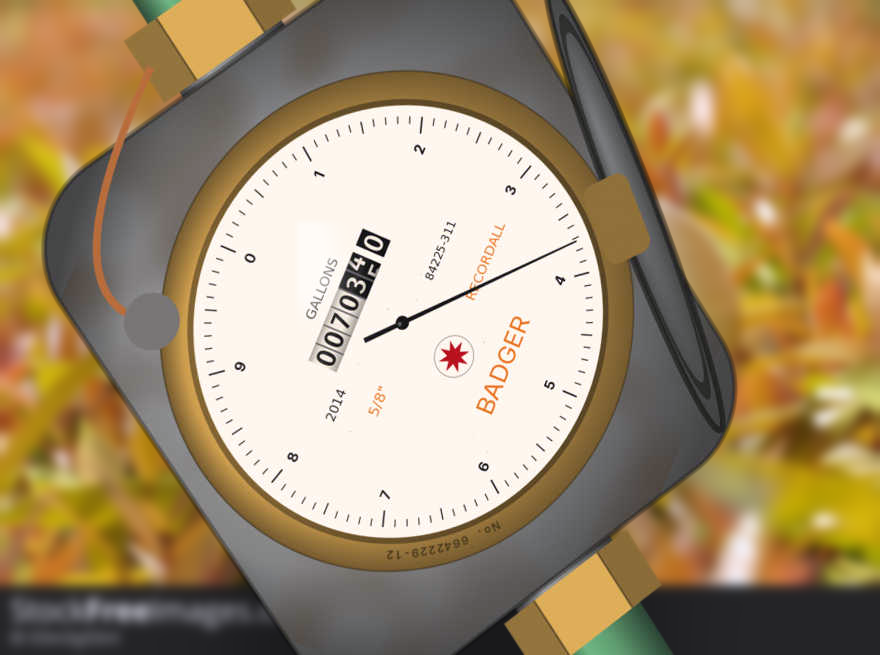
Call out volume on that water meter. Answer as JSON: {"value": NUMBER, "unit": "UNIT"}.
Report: {"value": 70343.7, "unit": "gal"}
